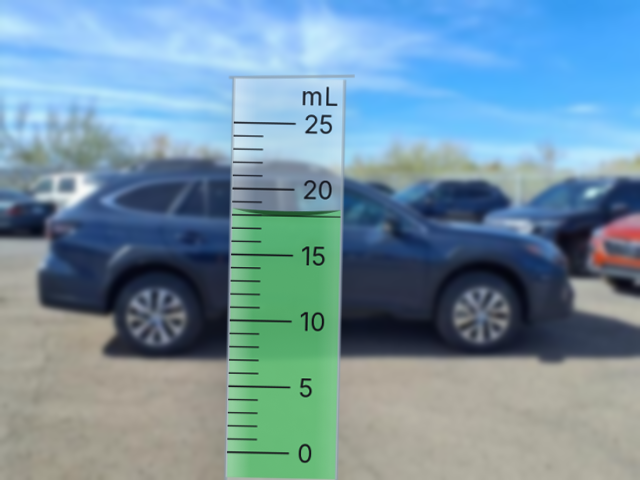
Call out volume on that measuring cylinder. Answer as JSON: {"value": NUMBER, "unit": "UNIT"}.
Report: {"value": 18, "unit": "mL"}
